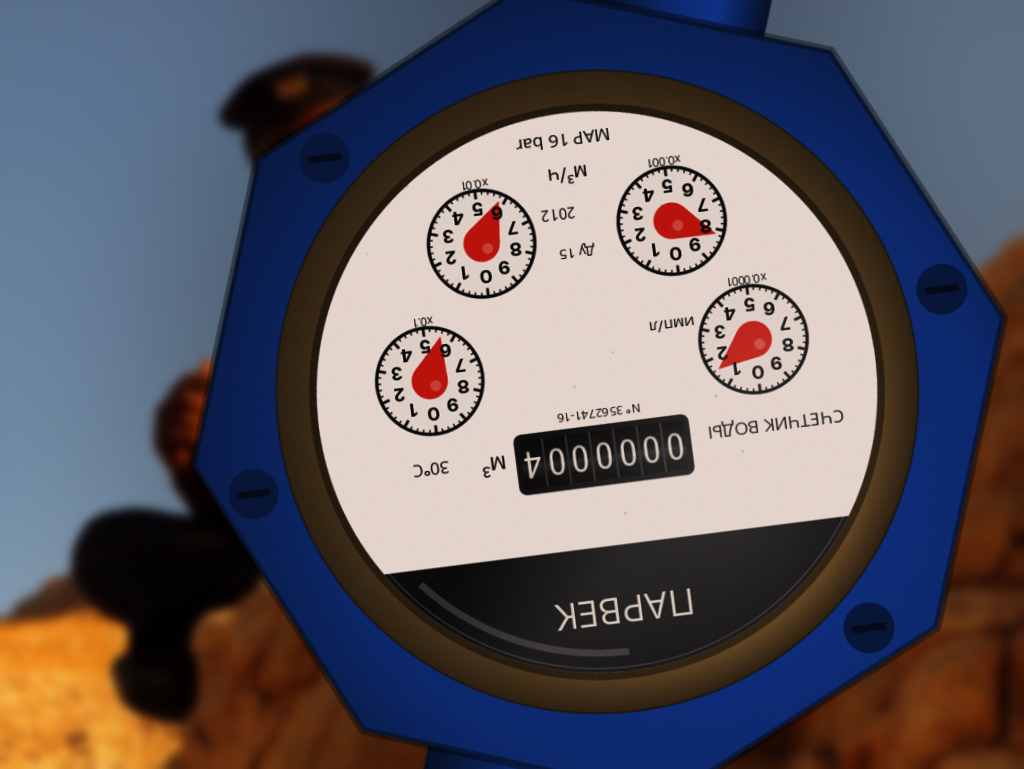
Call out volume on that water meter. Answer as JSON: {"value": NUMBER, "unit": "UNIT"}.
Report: {"value": 4.5581, "unit": "m³"}
